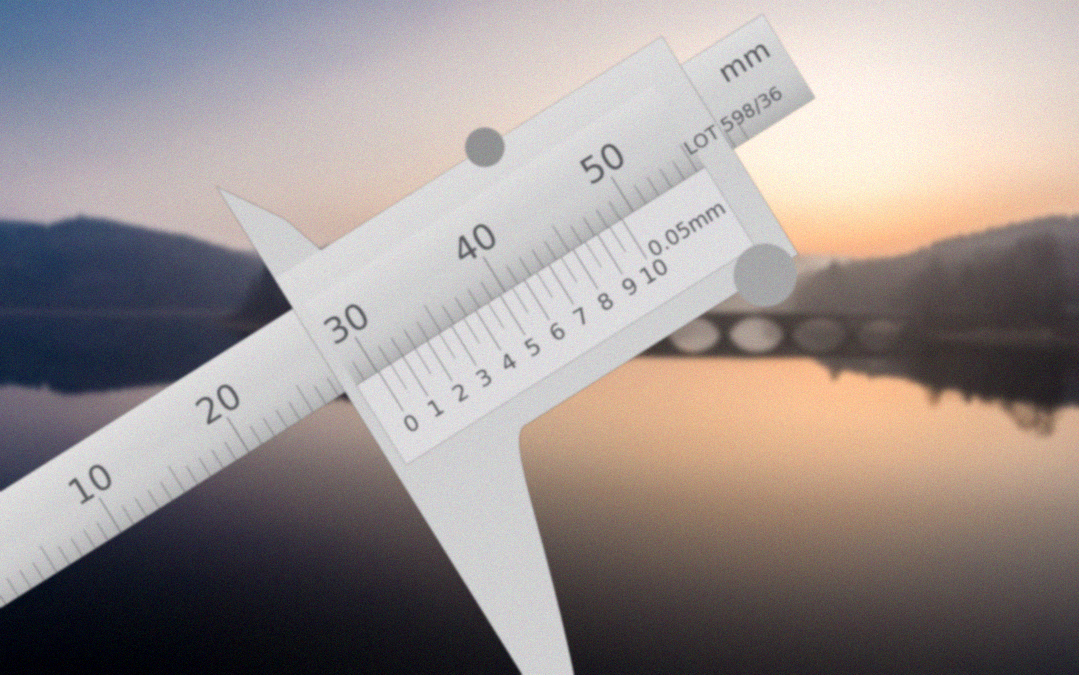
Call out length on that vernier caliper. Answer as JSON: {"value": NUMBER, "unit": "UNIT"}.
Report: {"value": 30.1, "unit": "mm"}
